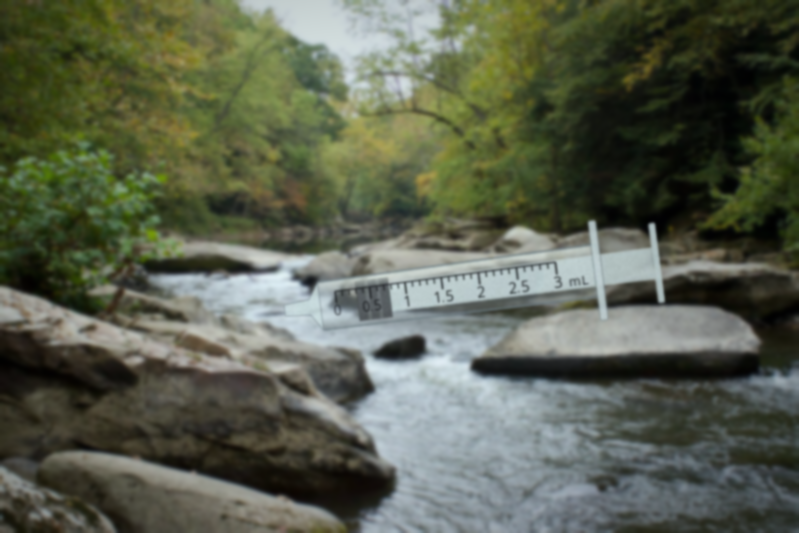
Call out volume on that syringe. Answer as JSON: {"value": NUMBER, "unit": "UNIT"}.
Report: {"value": 0.3, "unit": "mL"}
